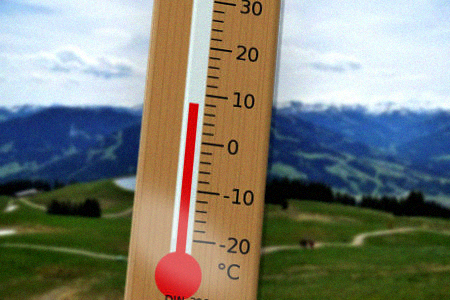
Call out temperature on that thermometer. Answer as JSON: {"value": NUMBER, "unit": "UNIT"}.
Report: {"value": 8, "unit": "°C"}
